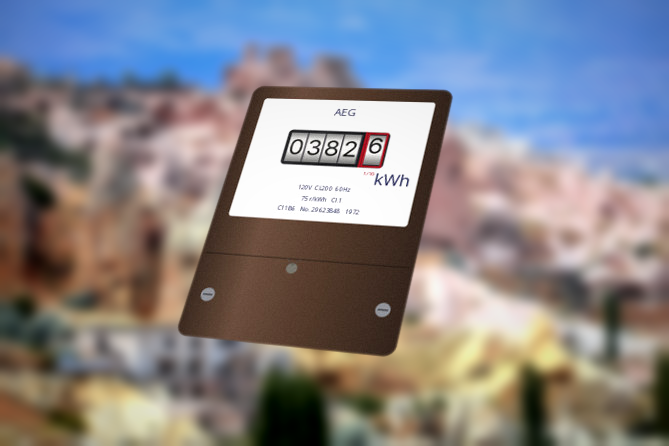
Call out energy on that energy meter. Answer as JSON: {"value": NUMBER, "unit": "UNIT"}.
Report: {"value": 382.6, "unit": "kWh"}
